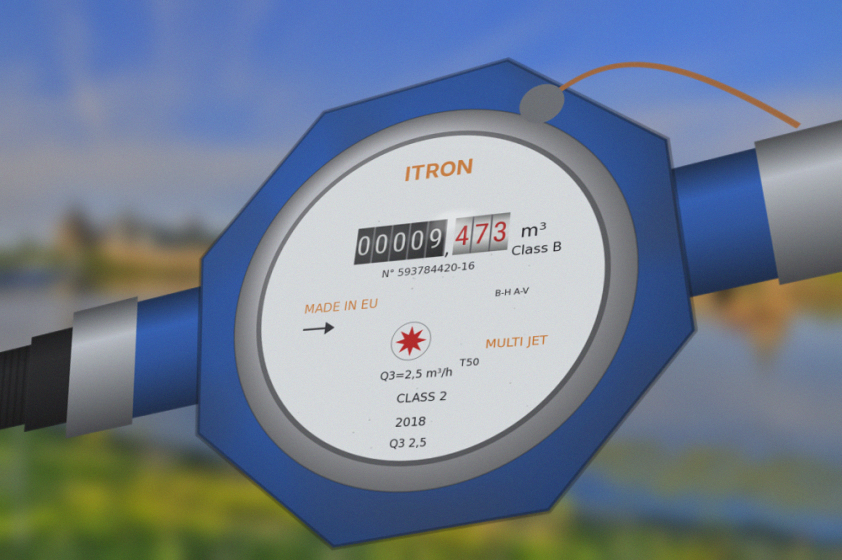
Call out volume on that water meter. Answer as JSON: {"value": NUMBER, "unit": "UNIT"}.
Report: {"value": 9.473, "unit": "m³"}
